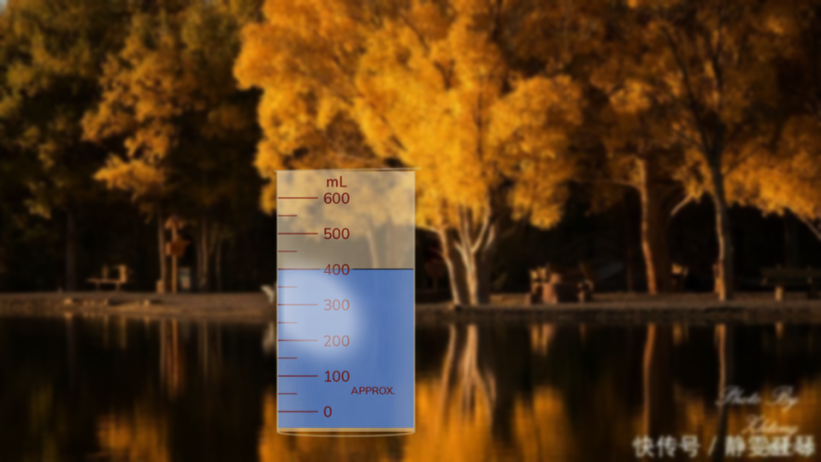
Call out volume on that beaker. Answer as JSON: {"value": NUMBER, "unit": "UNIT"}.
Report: {"value": 400, "unit": "mL"}
